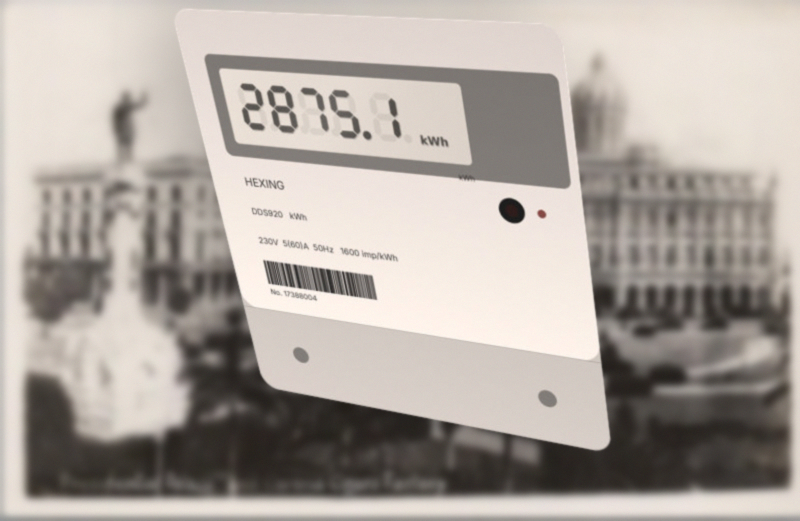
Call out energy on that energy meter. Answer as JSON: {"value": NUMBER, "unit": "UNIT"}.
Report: {"value": 2875.1, "unit": "kWh"}
